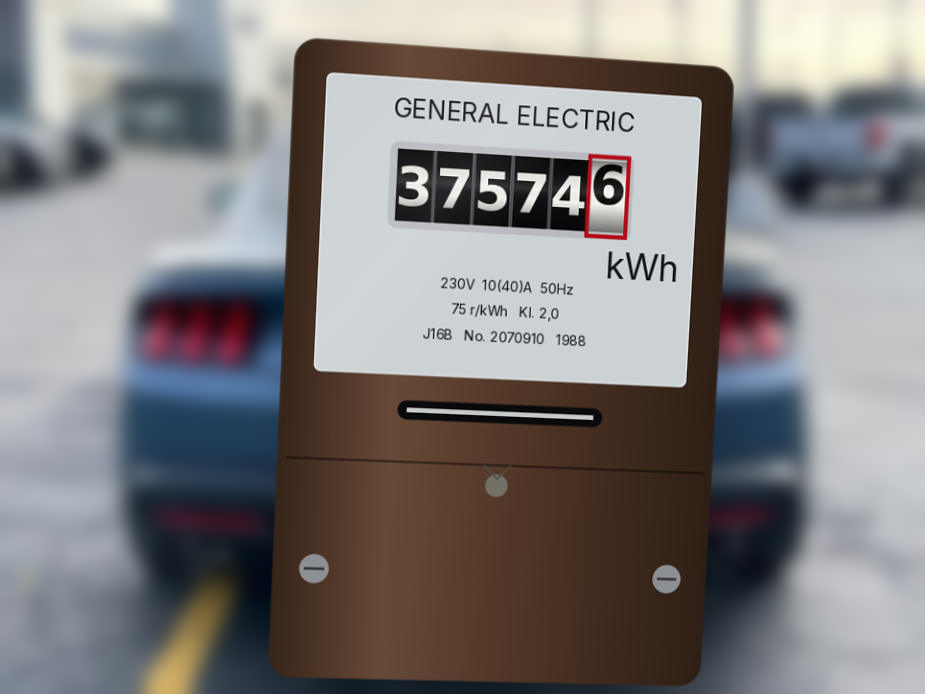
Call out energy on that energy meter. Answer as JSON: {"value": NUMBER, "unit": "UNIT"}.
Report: {"value": 37574.6, "unit": "kWh"}
